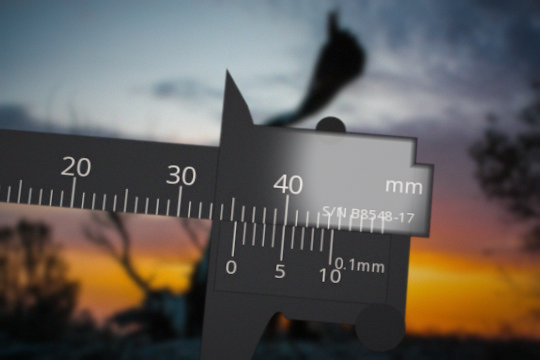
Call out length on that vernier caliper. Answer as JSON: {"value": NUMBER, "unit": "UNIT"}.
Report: {"value": 35.4, "unit": "mm"}
